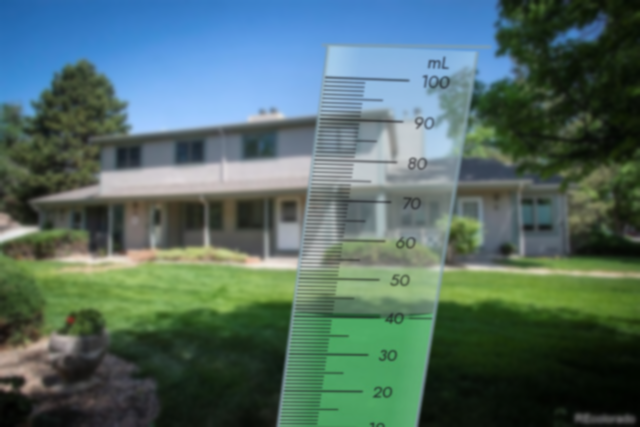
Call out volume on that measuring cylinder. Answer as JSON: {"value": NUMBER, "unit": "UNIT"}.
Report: {"value": 40, "unit": "mL"}
